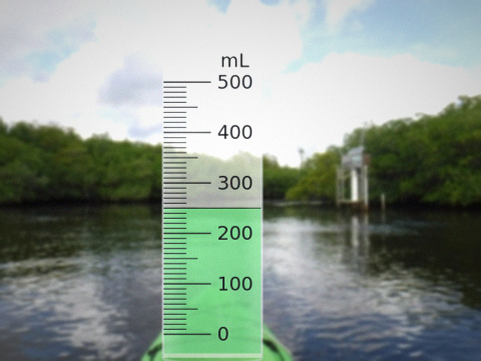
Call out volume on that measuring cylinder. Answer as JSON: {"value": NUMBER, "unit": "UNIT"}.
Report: {"value": 250, "unit": "mL"}
